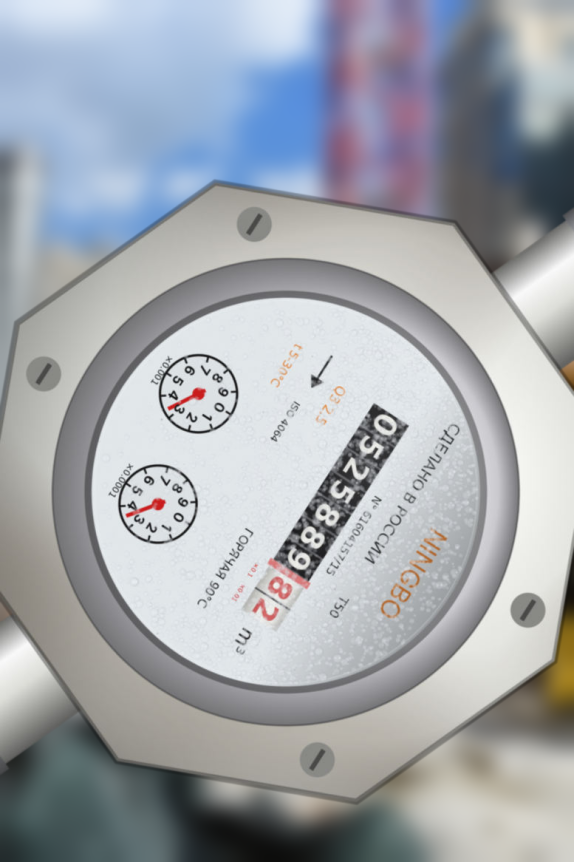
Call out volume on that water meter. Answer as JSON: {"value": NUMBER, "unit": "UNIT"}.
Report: {"value": 525889.8233, "unit": "m³"}
